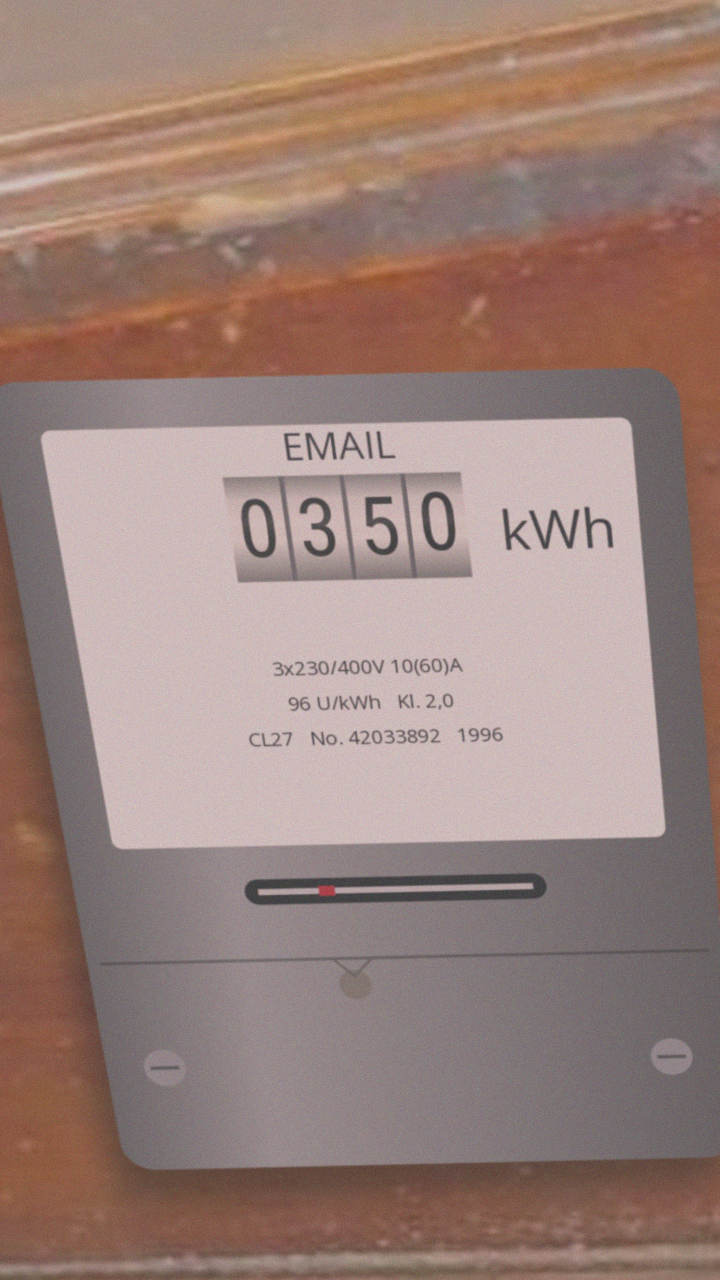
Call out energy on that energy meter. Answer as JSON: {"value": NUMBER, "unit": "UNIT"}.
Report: {"value": 350, "unit": "kWh"}
